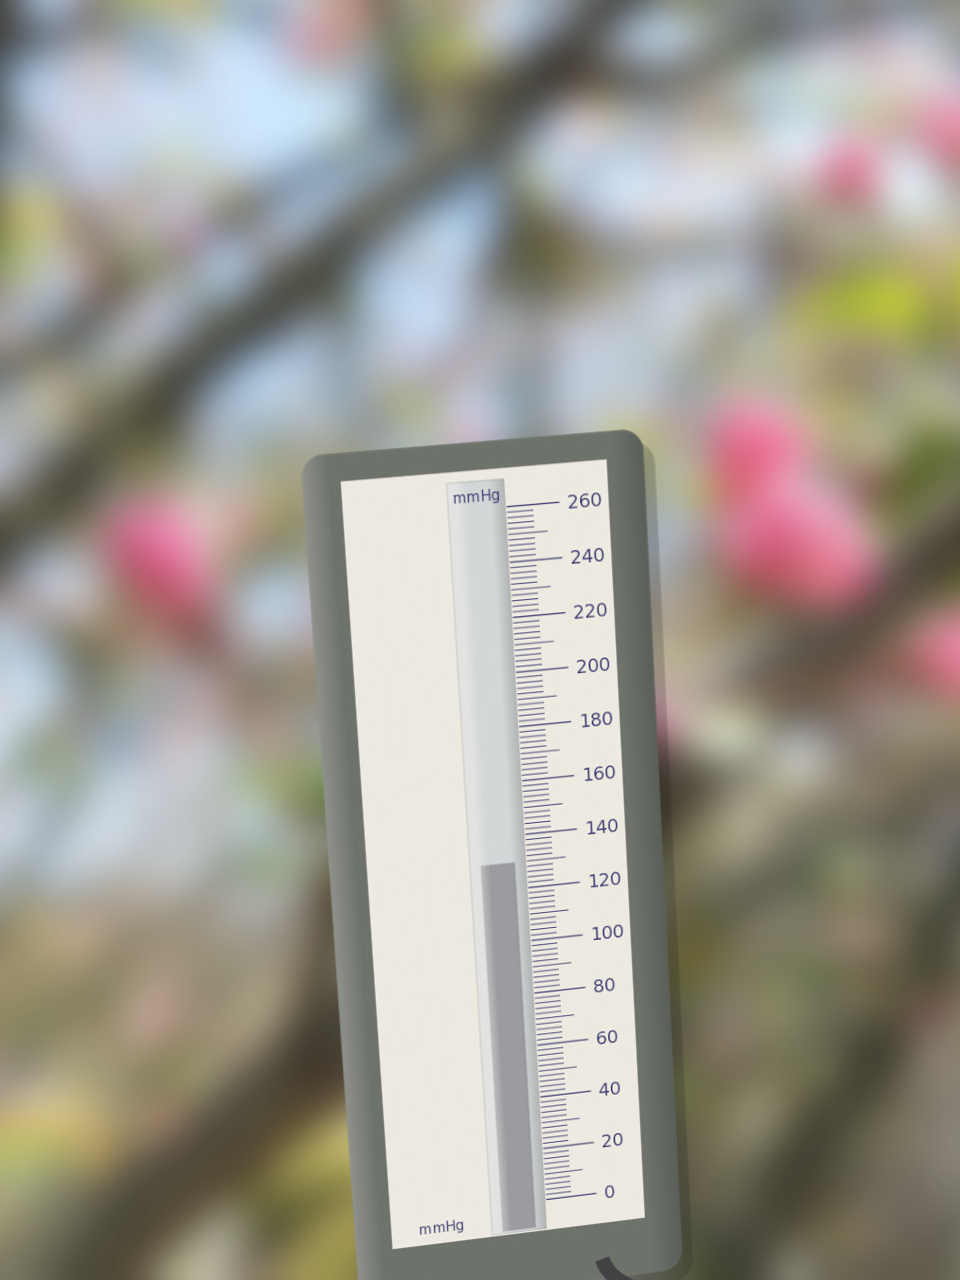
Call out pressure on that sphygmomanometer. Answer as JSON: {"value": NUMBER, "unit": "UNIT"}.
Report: {"value": 130, "unit": "mmHg"}
